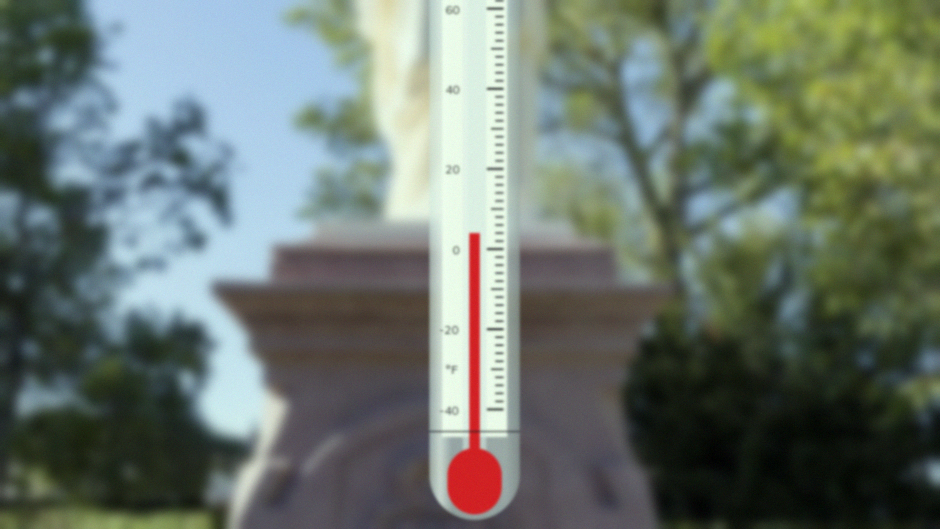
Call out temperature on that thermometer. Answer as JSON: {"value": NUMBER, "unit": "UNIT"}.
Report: {"value": 4, "unit": "°F"}
